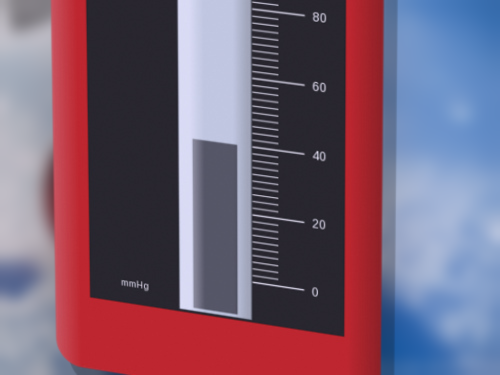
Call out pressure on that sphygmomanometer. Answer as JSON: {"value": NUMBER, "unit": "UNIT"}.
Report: {"value": 40, "unit": "mmHg"}
